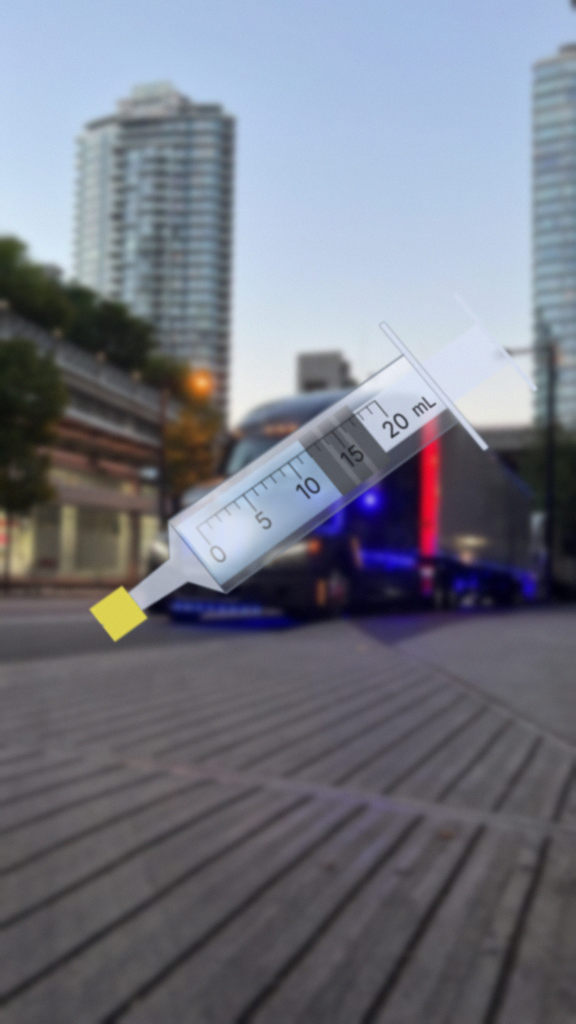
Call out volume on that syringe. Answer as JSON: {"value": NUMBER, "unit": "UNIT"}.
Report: {"value": 12, "unit": "mL"}
